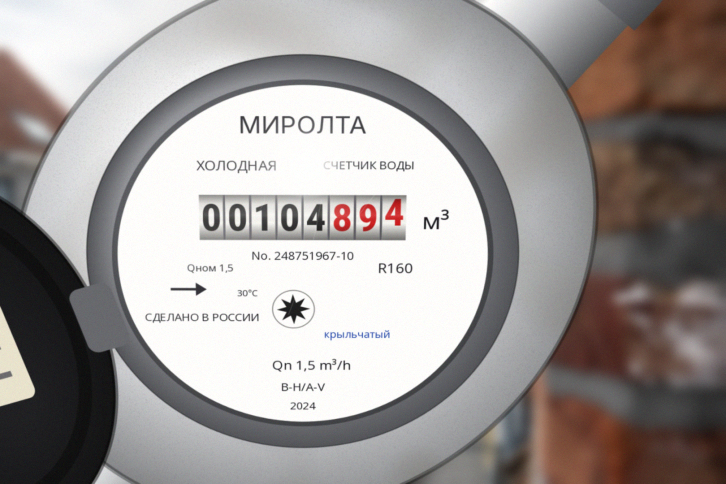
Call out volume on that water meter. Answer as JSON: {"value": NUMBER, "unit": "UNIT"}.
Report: {"value": 104.894, "unit": "m³"}
